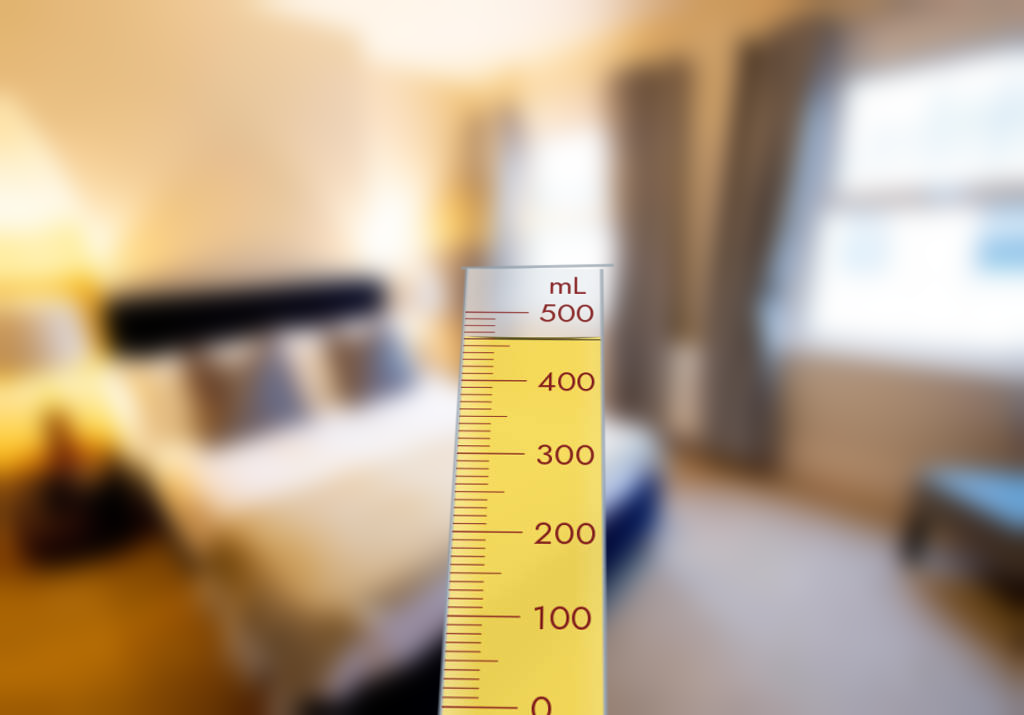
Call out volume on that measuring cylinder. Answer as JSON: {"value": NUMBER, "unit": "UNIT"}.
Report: {"value": 460, "unit": "mL"}
